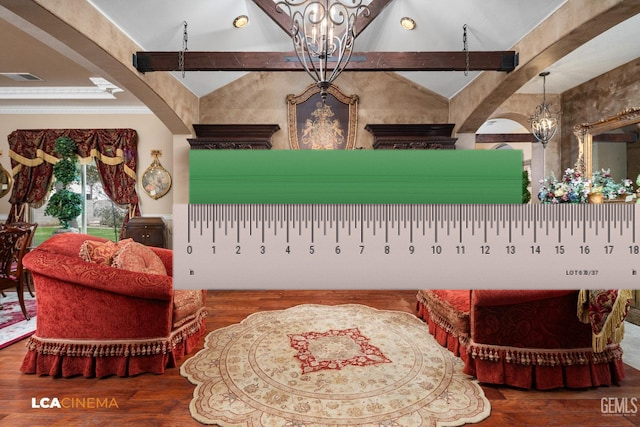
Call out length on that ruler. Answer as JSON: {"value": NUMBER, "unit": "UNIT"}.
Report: {"value": 13.5, "unit": "in"}
